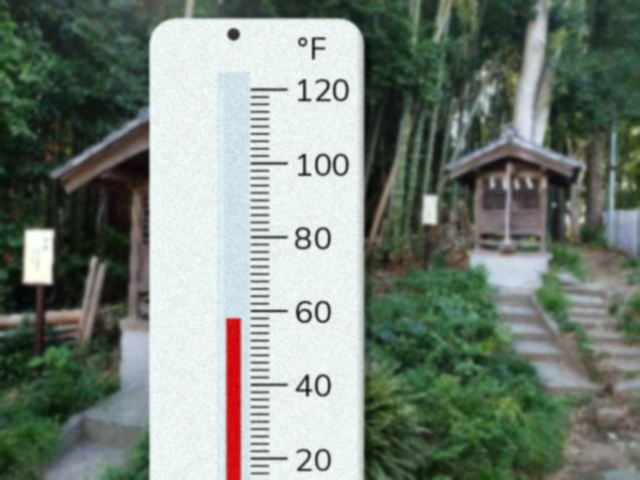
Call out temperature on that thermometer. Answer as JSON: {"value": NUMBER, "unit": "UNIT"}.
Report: {"value": 58, "unit": "°F"}
